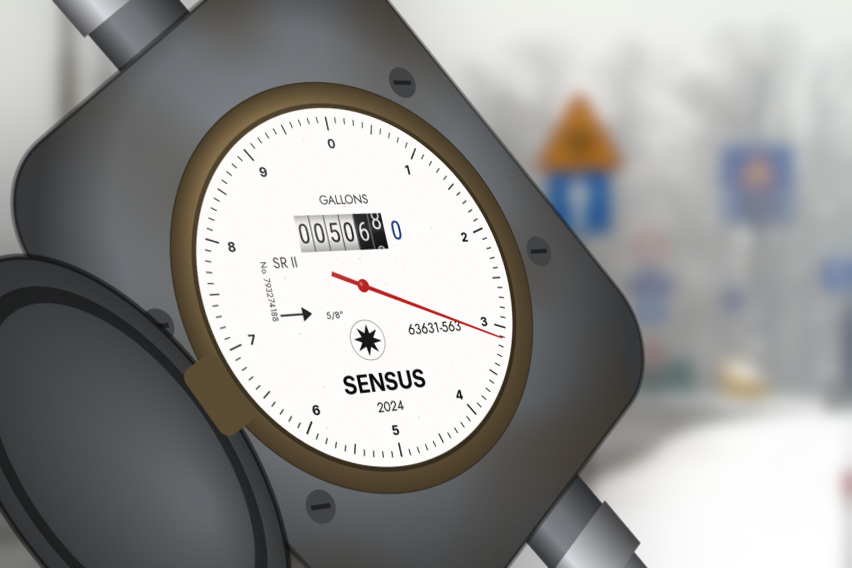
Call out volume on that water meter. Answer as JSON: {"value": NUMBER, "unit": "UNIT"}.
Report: {"value": 50683.1, "unit": "gal"}
